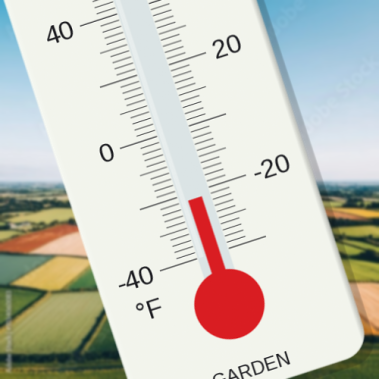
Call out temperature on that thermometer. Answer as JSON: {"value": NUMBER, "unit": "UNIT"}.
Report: {"value": -22, "unit": "°F"}
